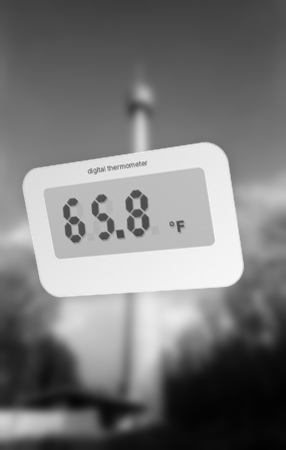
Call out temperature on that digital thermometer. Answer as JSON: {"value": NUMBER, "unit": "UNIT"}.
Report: {"value": 65.8, "unit": "°F"}
